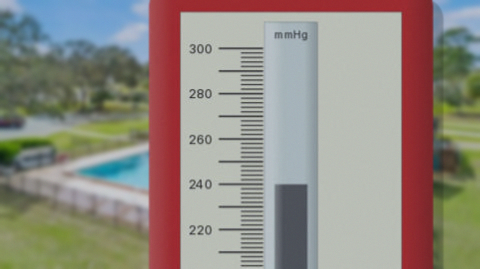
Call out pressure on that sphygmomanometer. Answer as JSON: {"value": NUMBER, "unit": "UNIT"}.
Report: {"value": 240, "unit": "mmHg"}
